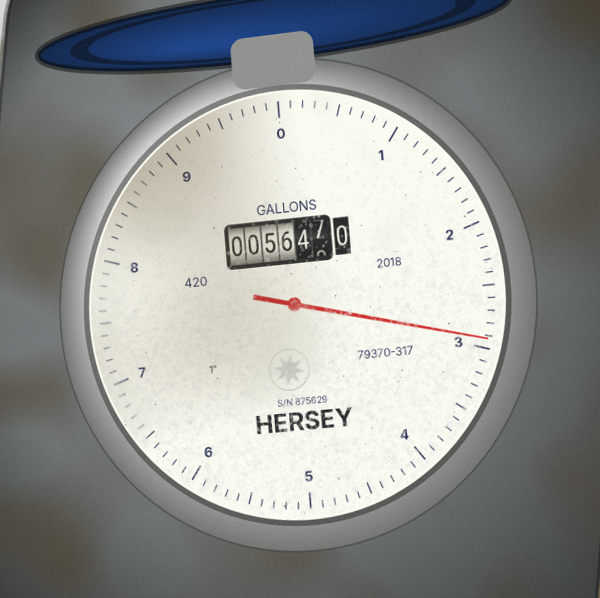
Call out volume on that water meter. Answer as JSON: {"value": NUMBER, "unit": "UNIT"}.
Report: {"value": 56472.9, "unit": "gal"}
